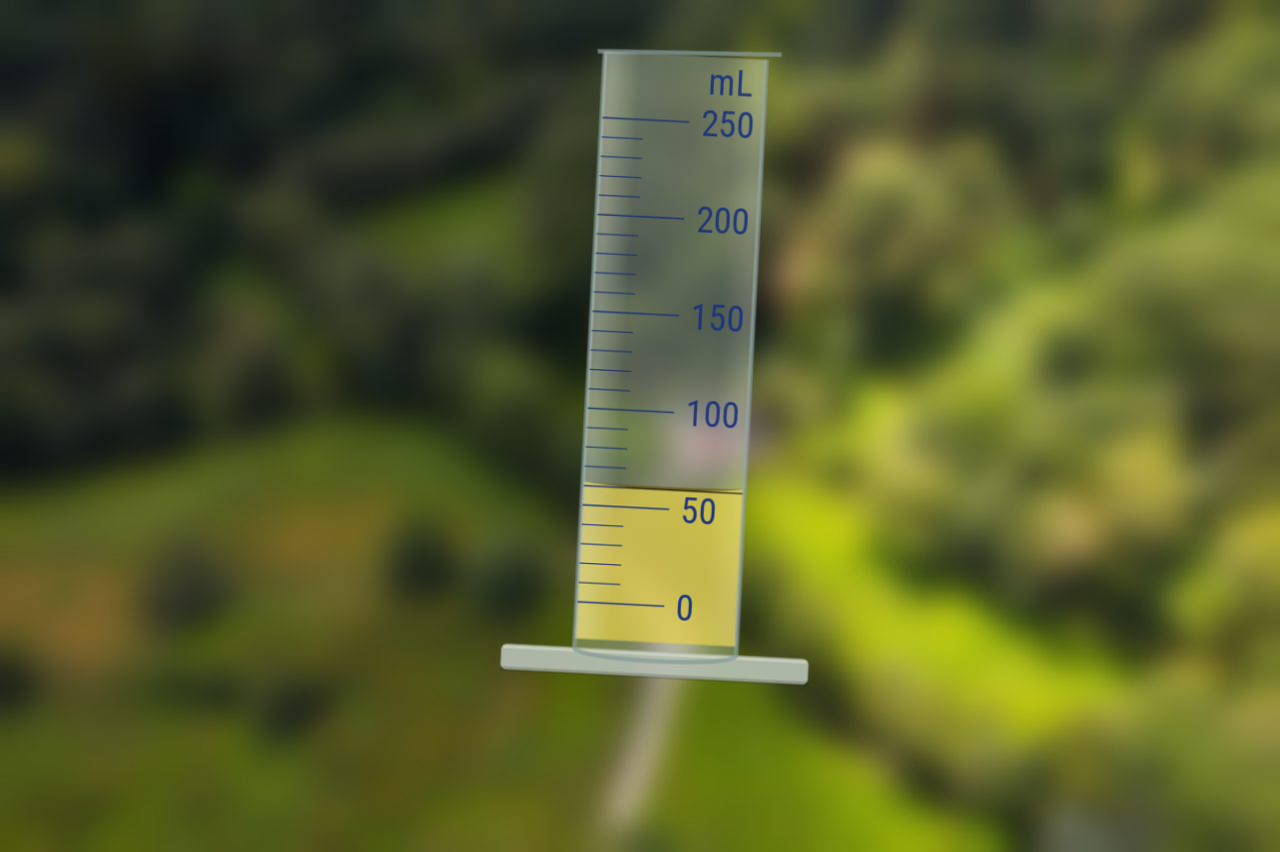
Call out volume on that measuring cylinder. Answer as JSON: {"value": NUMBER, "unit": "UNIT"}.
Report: {"value": 60, "unit": "mL"}
